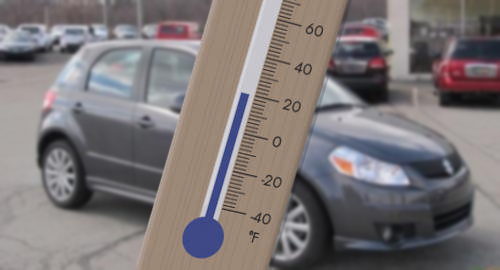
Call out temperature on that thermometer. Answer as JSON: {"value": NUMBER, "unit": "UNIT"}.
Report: {"value": 20, "unit": "°F"}
